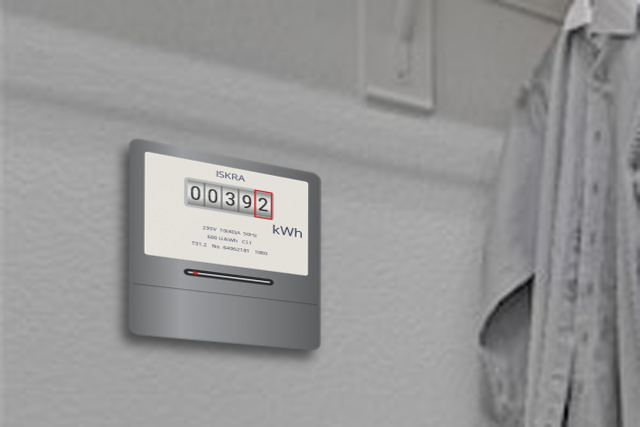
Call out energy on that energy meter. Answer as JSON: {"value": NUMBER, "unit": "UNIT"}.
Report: {"value": 39.2, "unit": "kWh"}
